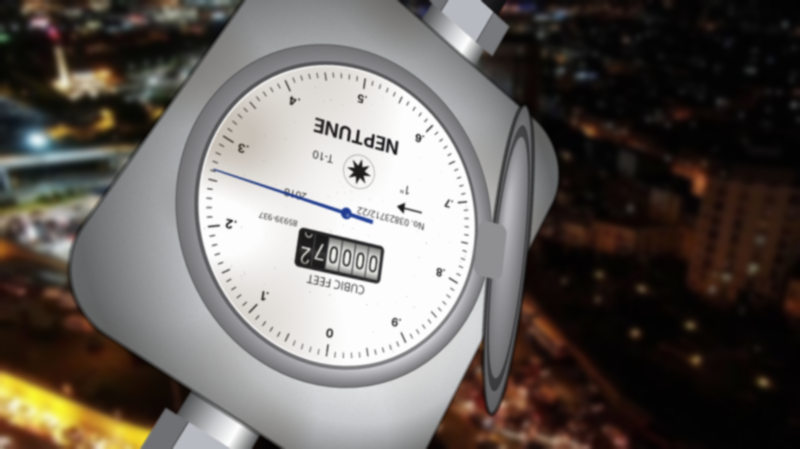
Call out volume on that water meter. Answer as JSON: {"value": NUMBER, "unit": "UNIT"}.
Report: {"value": 72.26, "unit": "ft³"}
